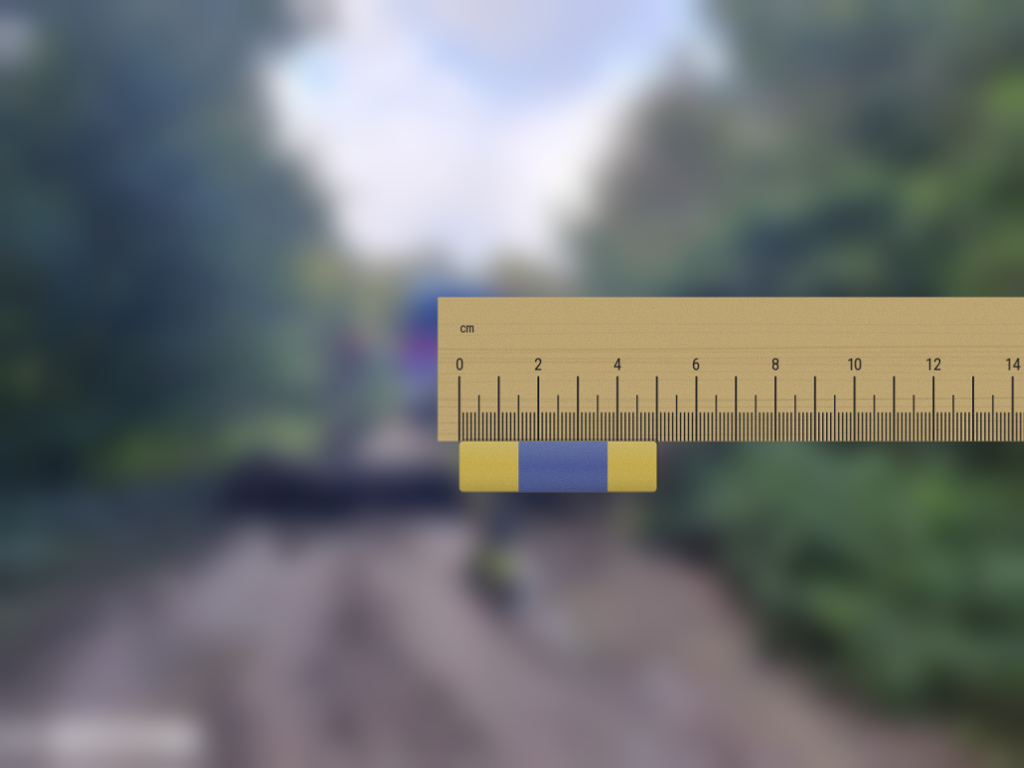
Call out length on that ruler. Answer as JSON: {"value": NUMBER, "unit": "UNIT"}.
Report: {"value": 5, "unit": "cm"}
